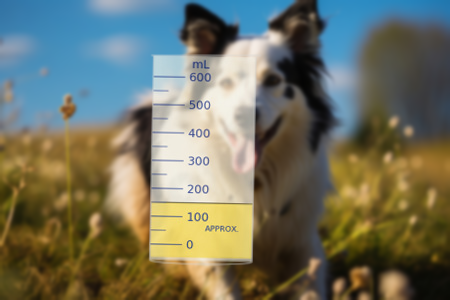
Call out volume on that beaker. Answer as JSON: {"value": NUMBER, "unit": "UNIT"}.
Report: {"value": 150, "unit": "mL"}
